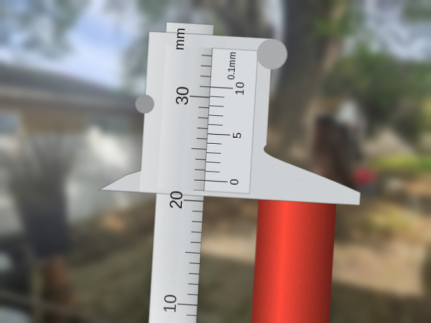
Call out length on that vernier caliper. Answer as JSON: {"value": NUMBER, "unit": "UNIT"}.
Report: {"value": 22.0, "unit": "mm"}
